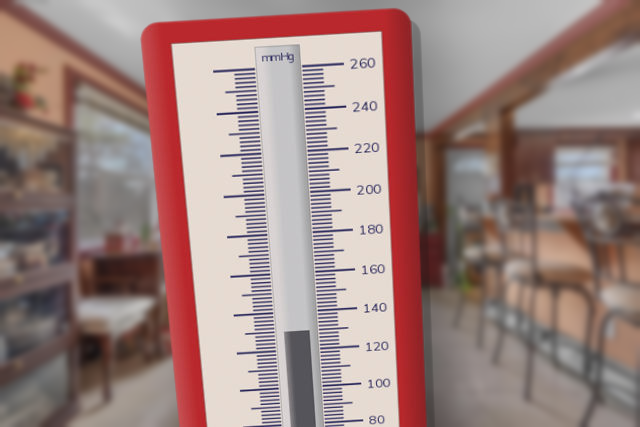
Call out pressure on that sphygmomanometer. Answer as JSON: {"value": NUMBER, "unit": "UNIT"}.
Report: {"value": 130, "unit": "mmHg"}
